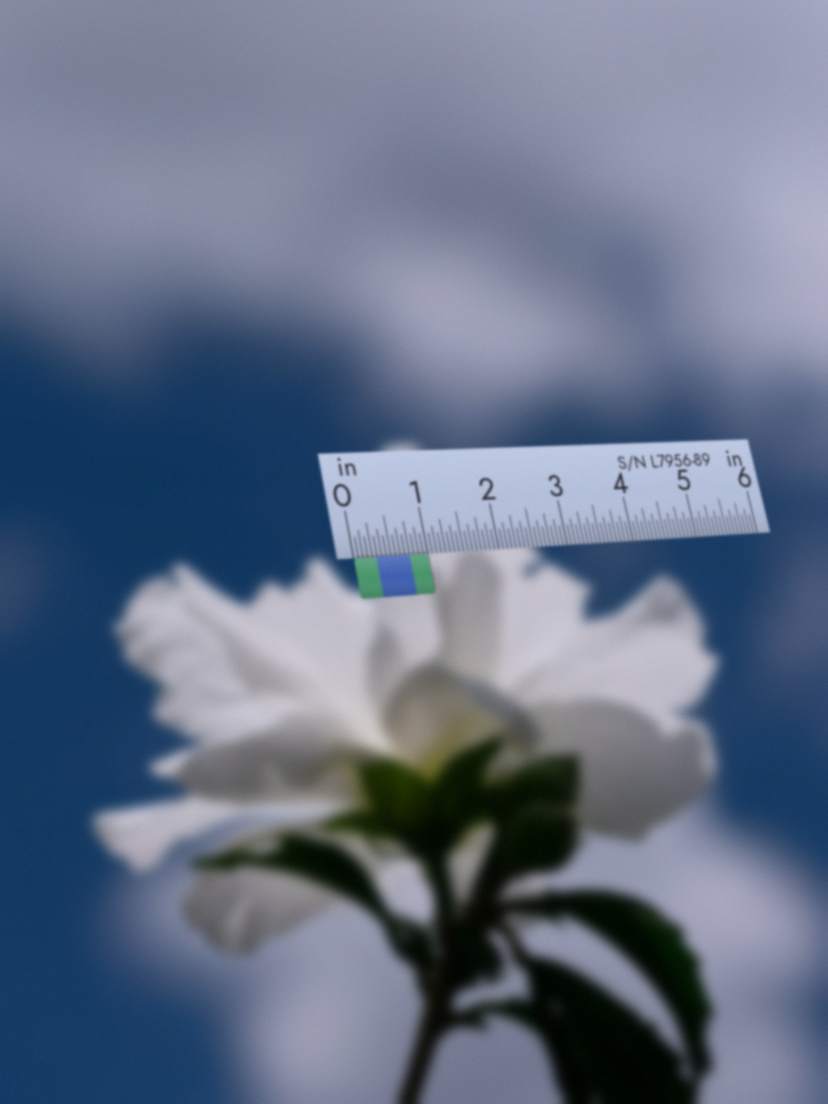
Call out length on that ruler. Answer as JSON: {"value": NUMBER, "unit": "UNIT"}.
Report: {"value": 1, "unit": "in"}
